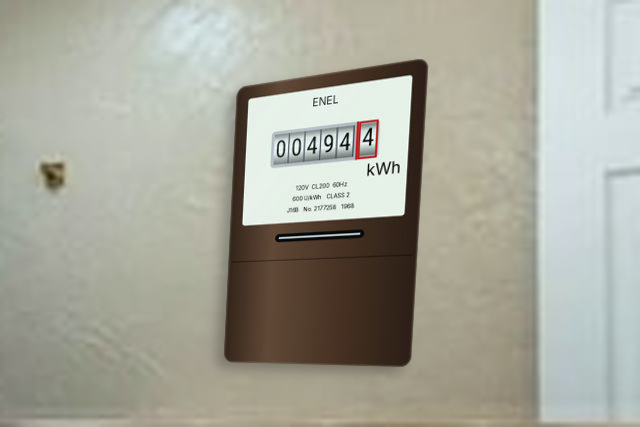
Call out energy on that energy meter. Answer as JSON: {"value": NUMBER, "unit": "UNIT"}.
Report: {"value": 494.4, "unit": "kWh"}
